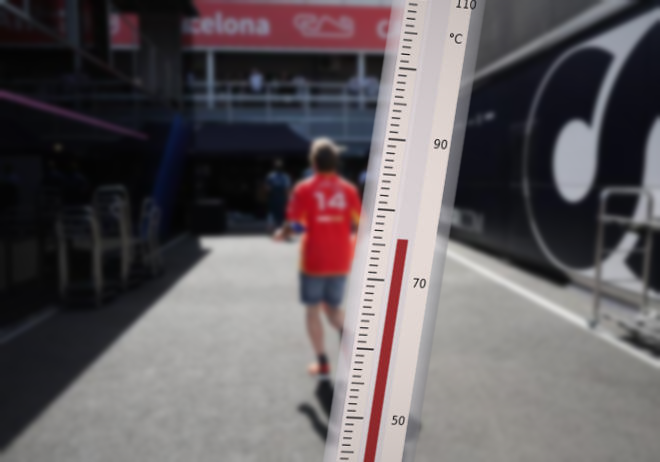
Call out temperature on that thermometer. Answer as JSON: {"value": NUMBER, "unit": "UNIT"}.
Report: {"value": 76, "unit": "°C"}
